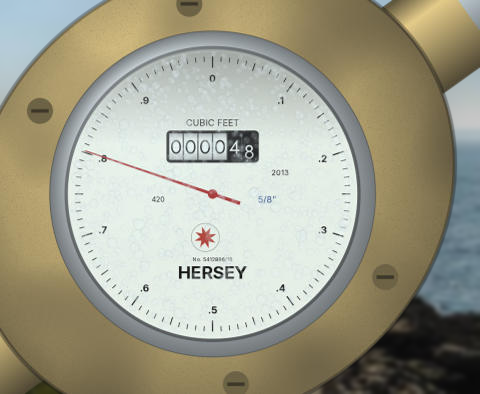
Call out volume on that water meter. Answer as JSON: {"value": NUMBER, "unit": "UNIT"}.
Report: {"value": 47.80, "unit": "ft³"}
